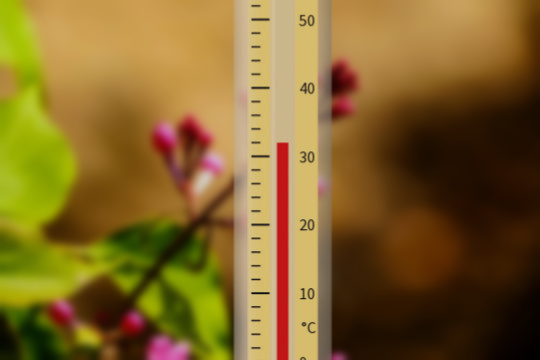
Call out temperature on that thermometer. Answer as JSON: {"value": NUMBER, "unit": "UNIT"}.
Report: {"value": 32, "unit": "°C"}
